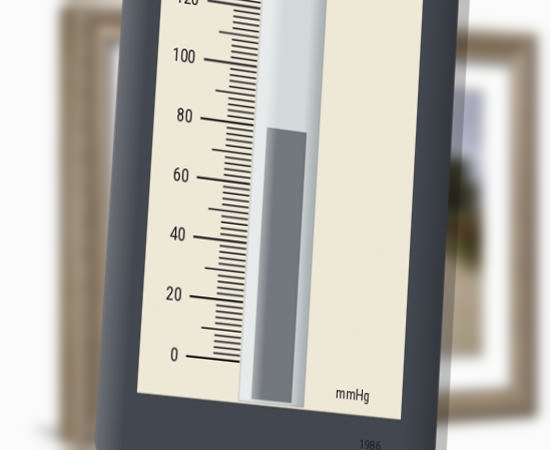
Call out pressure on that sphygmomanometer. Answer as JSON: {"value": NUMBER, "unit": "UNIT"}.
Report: {"value": 80, "unit": "mmHg"}
